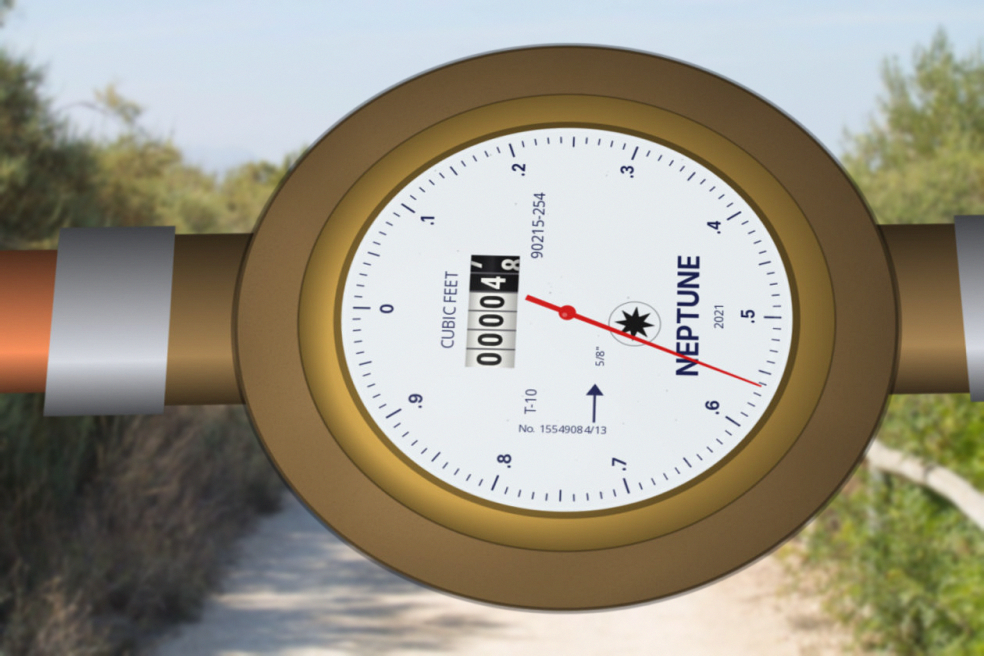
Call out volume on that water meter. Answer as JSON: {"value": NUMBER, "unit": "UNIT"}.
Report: {"value": 47.56, "unit": "ft³"}
